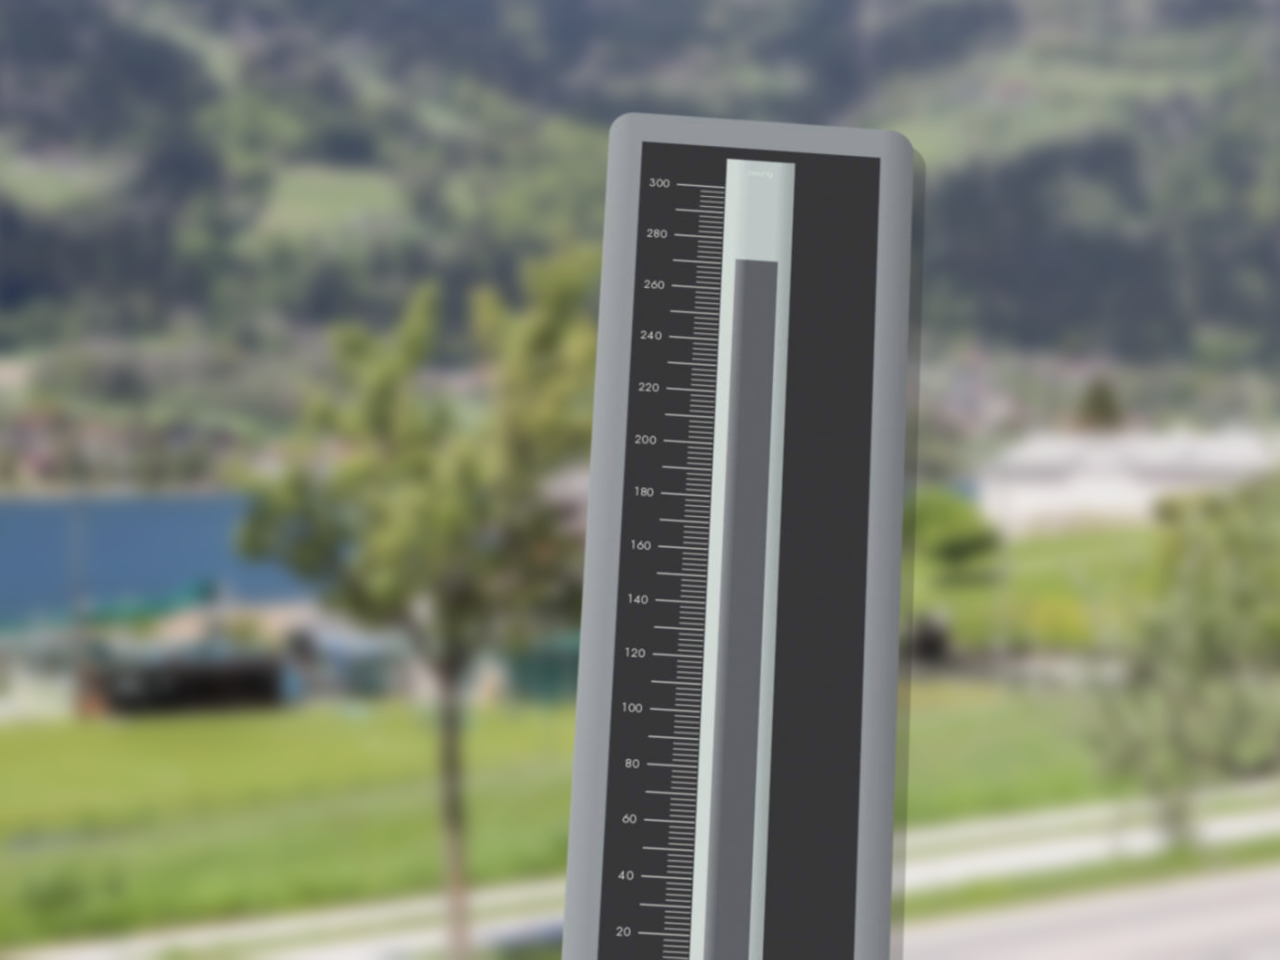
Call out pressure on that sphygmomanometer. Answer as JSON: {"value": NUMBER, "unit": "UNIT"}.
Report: {"value": 272, "unit": "mmHg"}
